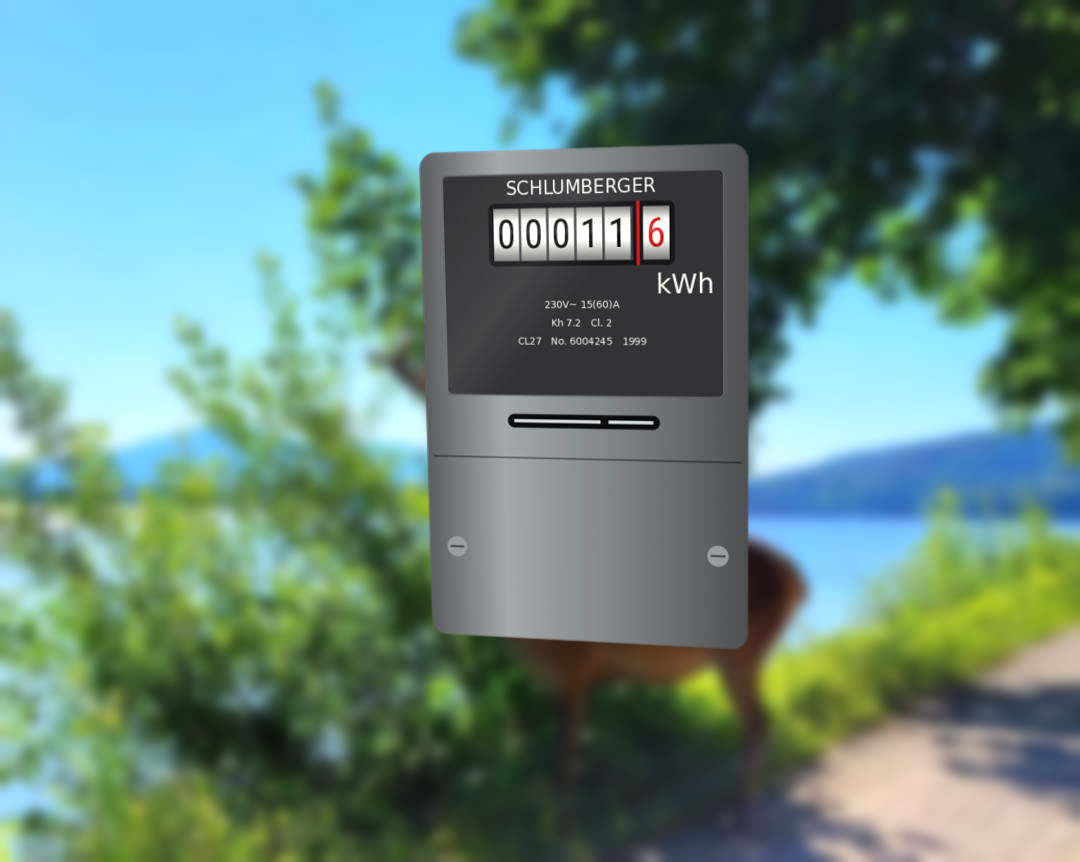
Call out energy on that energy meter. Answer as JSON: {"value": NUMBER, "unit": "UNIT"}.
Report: {"value": 11.6, "unit": "kWh"}
